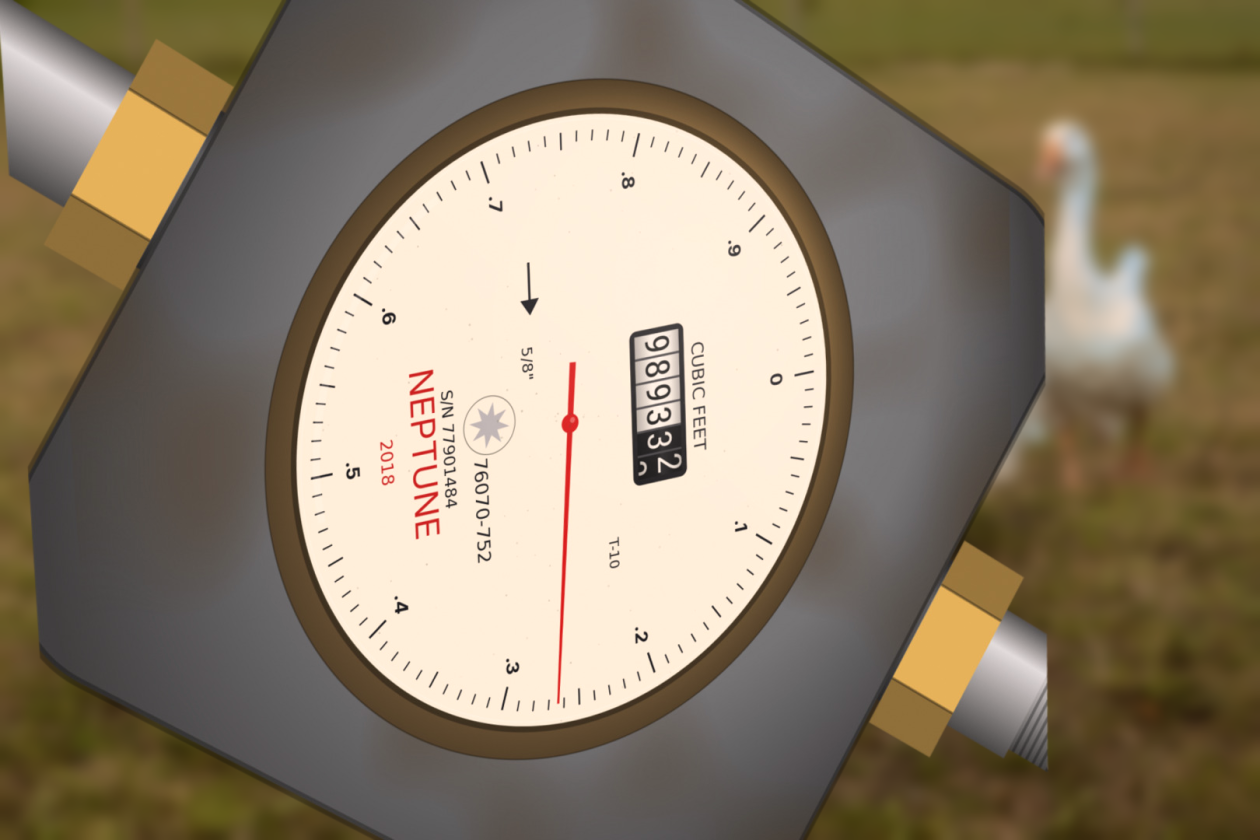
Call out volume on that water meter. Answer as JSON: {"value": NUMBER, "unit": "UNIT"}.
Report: {"value": 989332.26, "unit": "ft³"}
